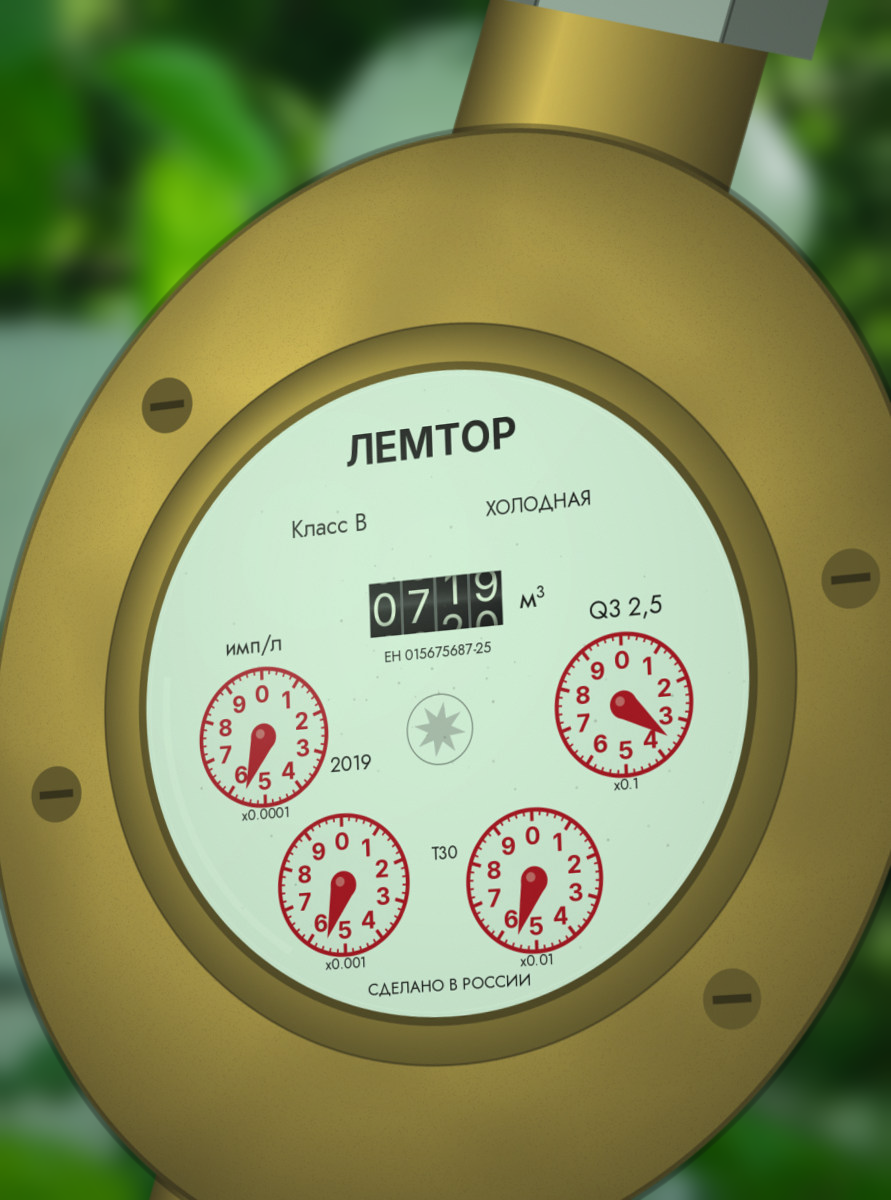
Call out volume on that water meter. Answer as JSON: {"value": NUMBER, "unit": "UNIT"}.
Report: {"value": 719.3555, "unit": "m³"}
